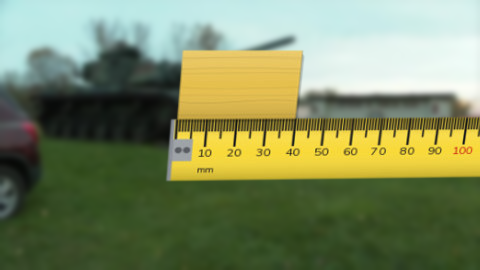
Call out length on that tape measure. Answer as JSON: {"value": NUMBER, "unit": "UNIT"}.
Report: {"value": 40, "unit": "mm"}
